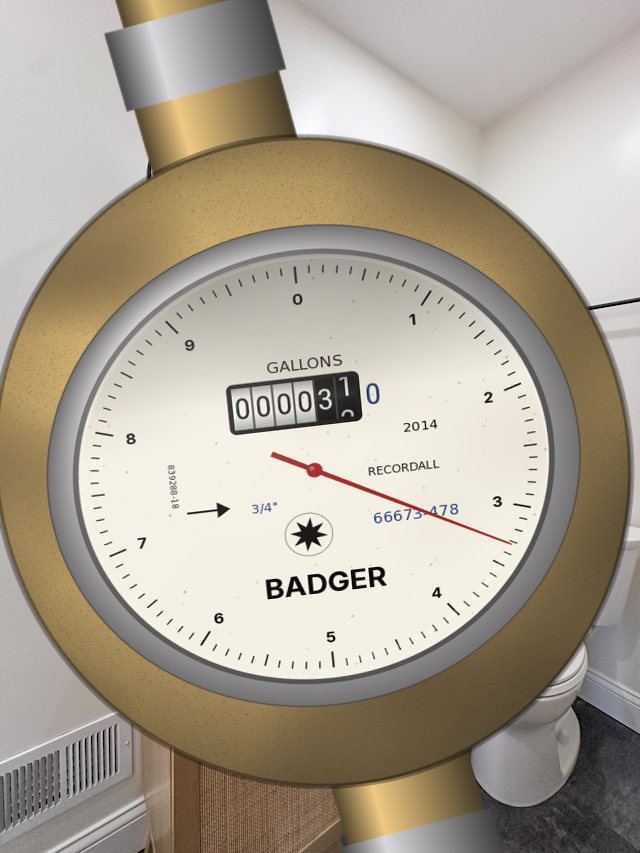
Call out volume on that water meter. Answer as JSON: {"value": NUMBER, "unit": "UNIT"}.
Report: {"value": 313.3, "unit": "gal"}
